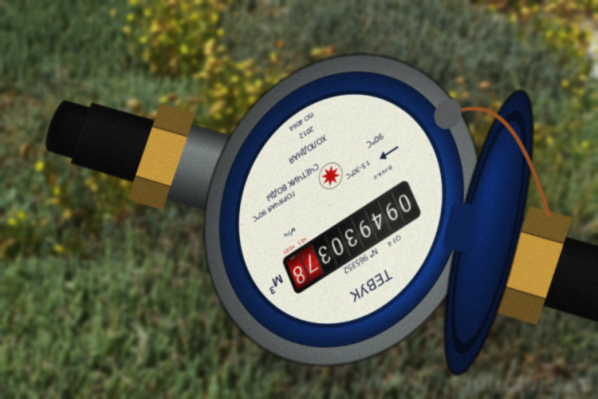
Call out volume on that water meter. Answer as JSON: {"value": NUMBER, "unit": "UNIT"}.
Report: {"value": 949303.78, "unit": "m³"}
